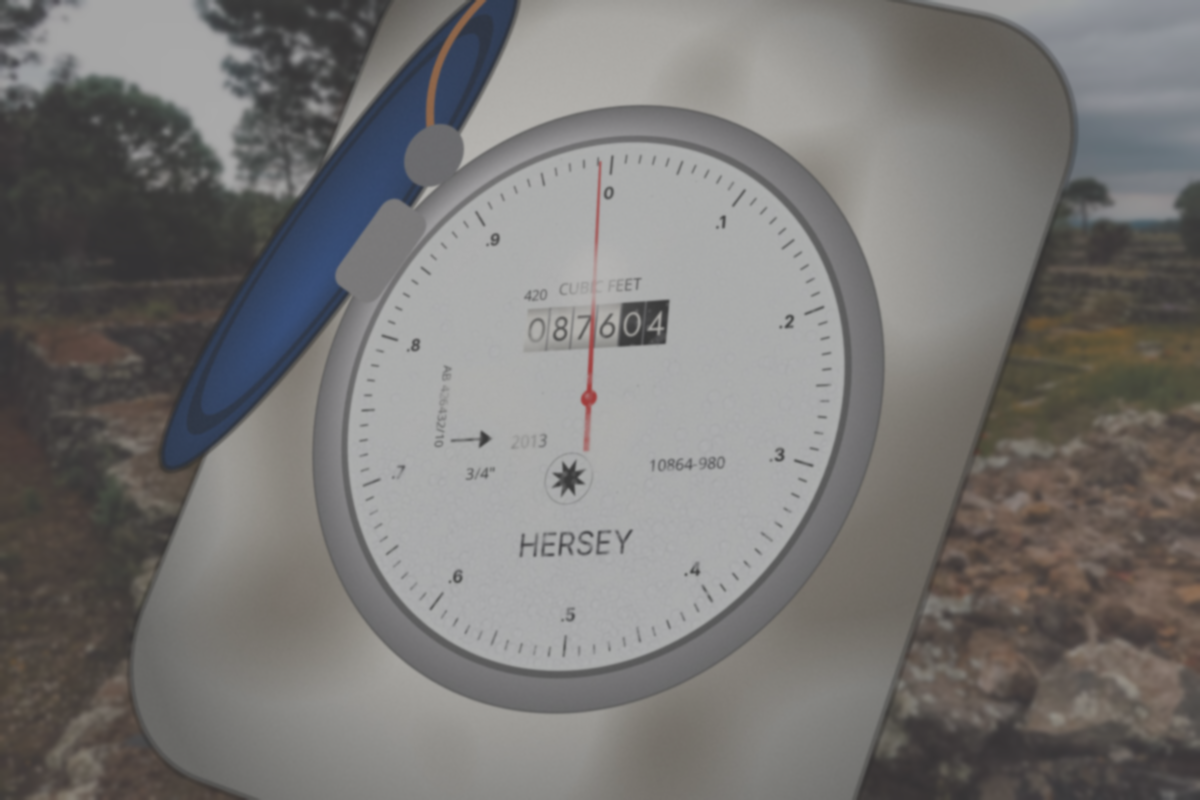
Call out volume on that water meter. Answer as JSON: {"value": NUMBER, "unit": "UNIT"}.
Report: {"value": 87603.99, "unit": "ft³"}
